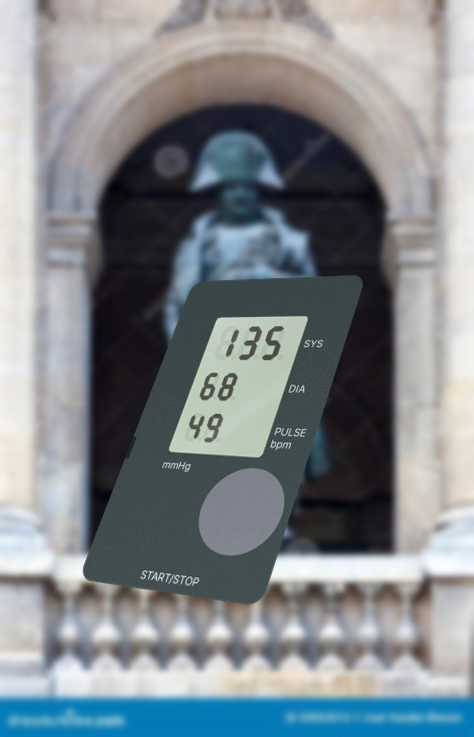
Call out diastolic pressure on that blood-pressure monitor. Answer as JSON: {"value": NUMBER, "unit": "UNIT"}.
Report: {"value": 68, "unit": "mmHg"}
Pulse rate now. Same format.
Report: {"value": 49, "unit": "bpm"}
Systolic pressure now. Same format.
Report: {"value": 135, "unit": "mmHg"}
